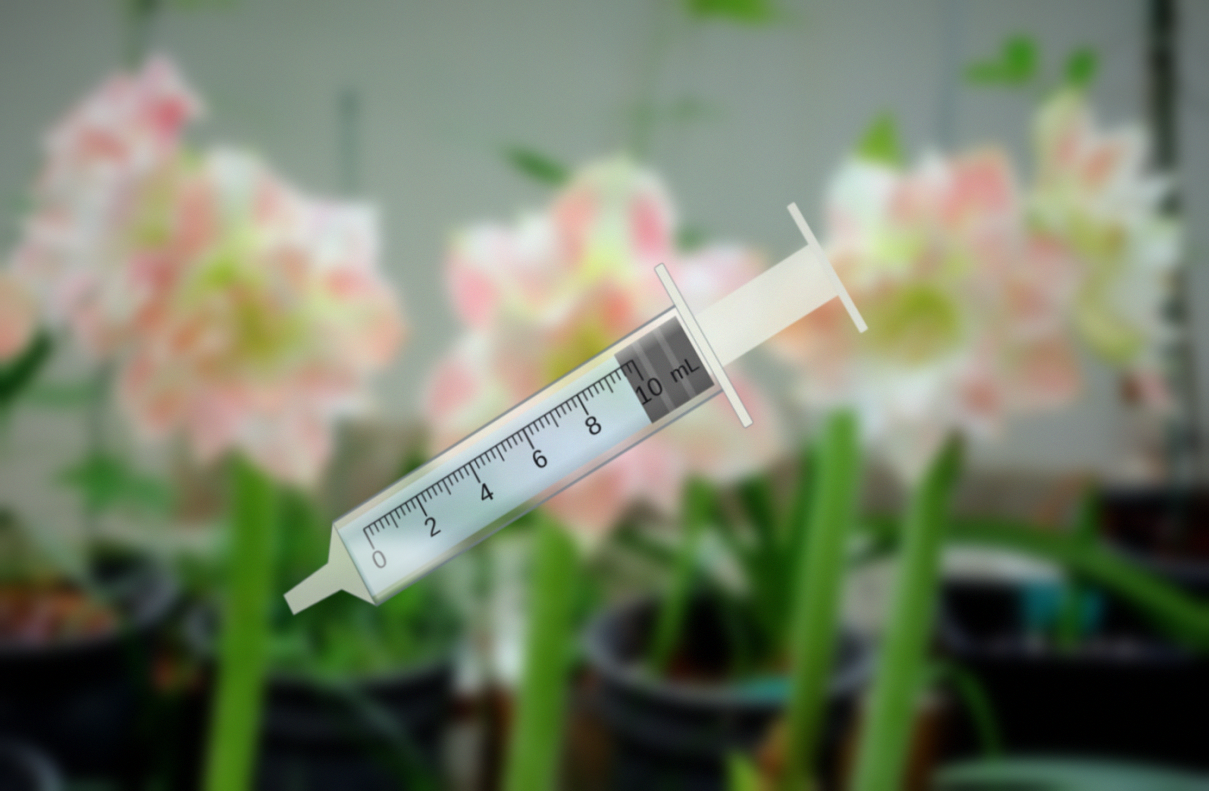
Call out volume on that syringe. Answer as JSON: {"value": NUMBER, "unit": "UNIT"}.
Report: {"value": 9.6, "unit": "mL"}
